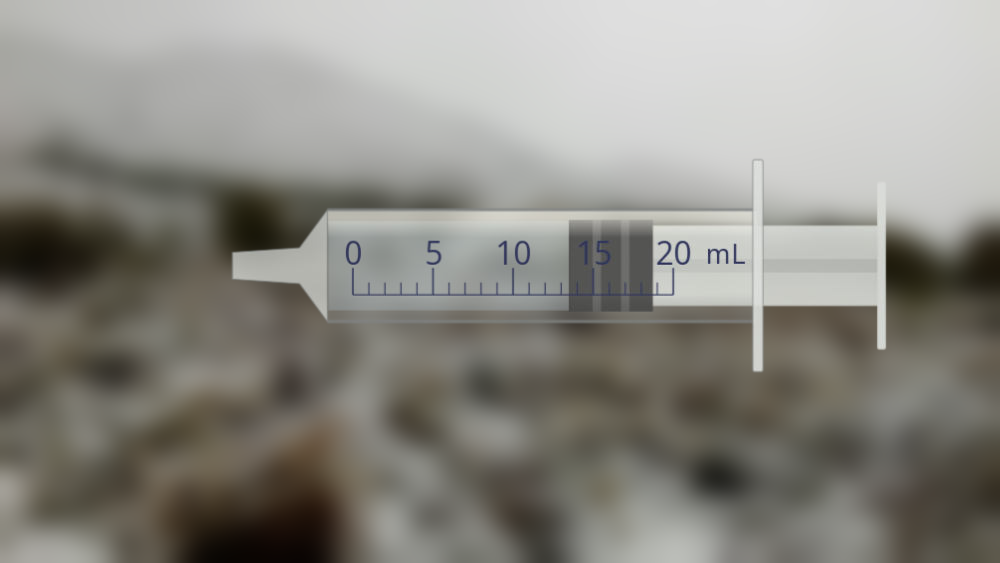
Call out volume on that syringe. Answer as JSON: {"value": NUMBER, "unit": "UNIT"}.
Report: {"value": 13.5, "unit": "mL"}
